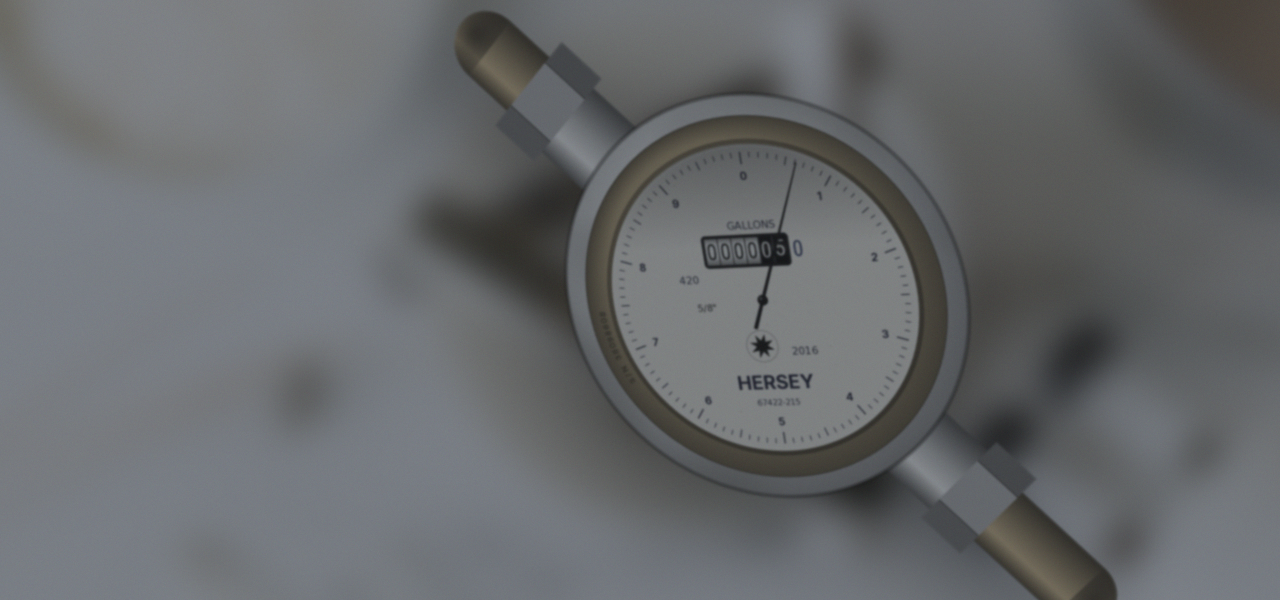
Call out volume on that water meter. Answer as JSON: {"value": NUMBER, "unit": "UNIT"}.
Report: {"value": 50.6, "unit": "gal"}
